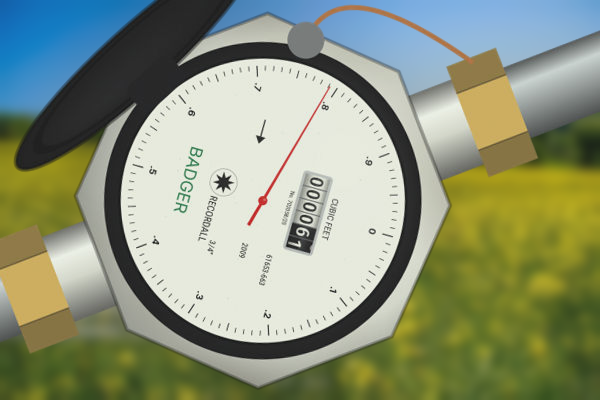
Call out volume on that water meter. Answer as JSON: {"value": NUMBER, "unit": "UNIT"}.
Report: {"value": 60.79, "unit": "ft³"}
